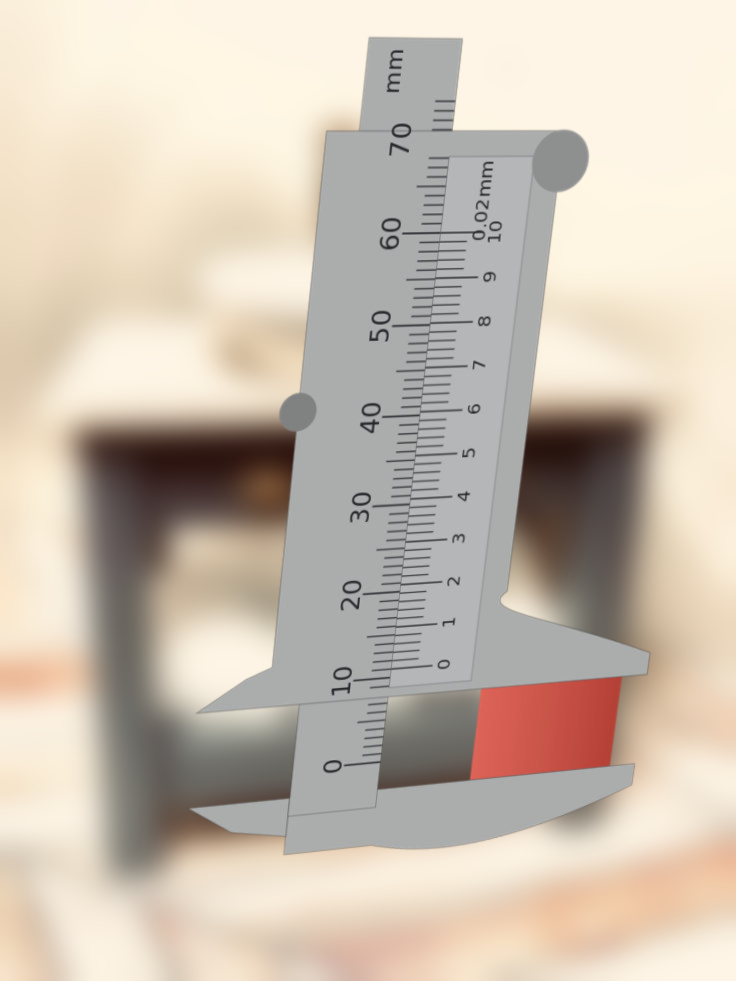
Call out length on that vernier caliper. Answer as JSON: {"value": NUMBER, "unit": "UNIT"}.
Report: {"value": 11.0, "unit": "mm"}
